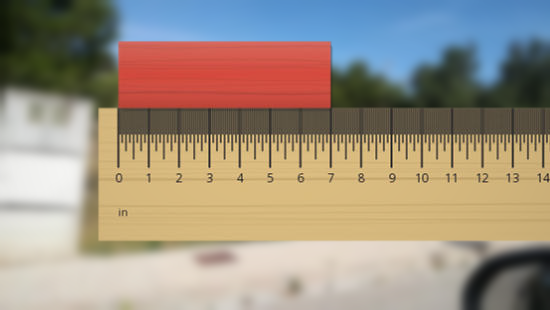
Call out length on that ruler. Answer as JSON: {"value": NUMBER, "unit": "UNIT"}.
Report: {"value": 7, "unit": "in"}
